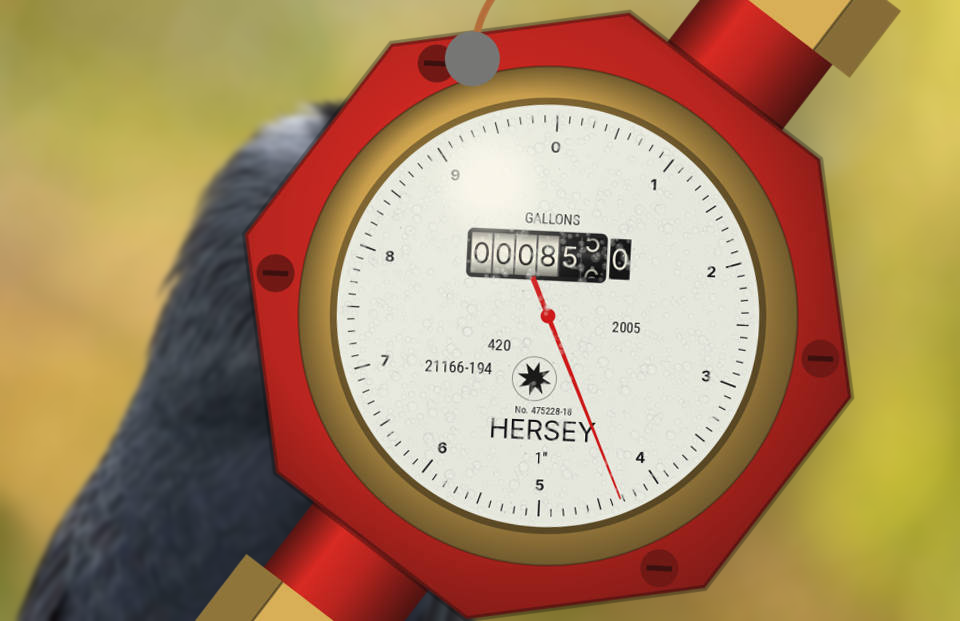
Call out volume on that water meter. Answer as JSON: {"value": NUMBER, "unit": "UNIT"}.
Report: {"value": 8554.3, "unit": "gal"}
